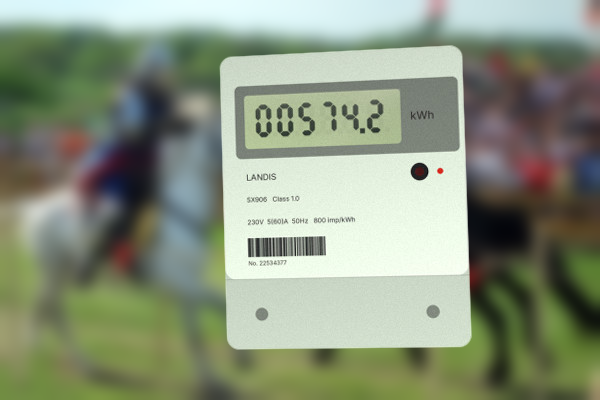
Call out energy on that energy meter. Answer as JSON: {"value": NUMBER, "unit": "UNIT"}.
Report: {"value": 574.2, "unit": "kWh"}
